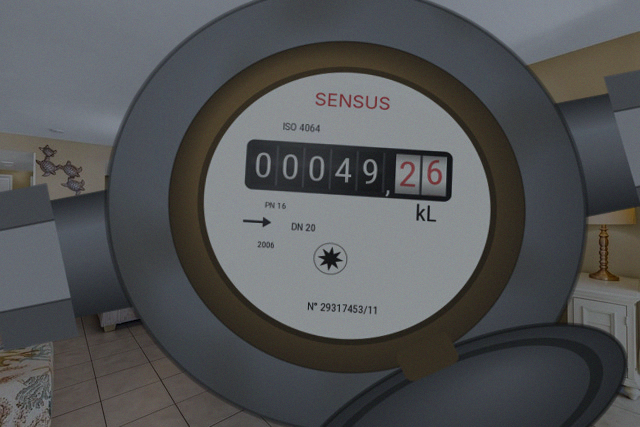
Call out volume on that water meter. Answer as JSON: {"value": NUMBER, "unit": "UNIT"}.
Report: {"value": 49.26, "unit": "kL"}
